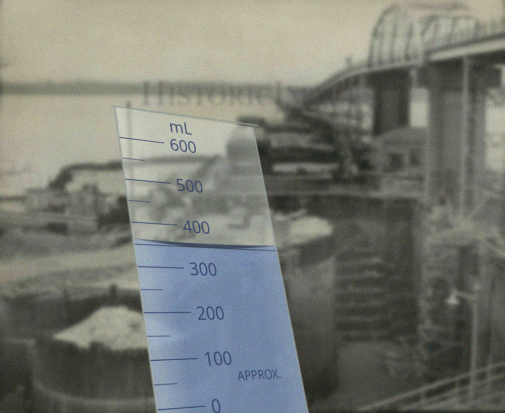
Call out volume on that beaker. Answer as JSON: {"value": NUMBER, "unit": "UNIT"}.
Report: {"value": 350, "unit": "mL"}
